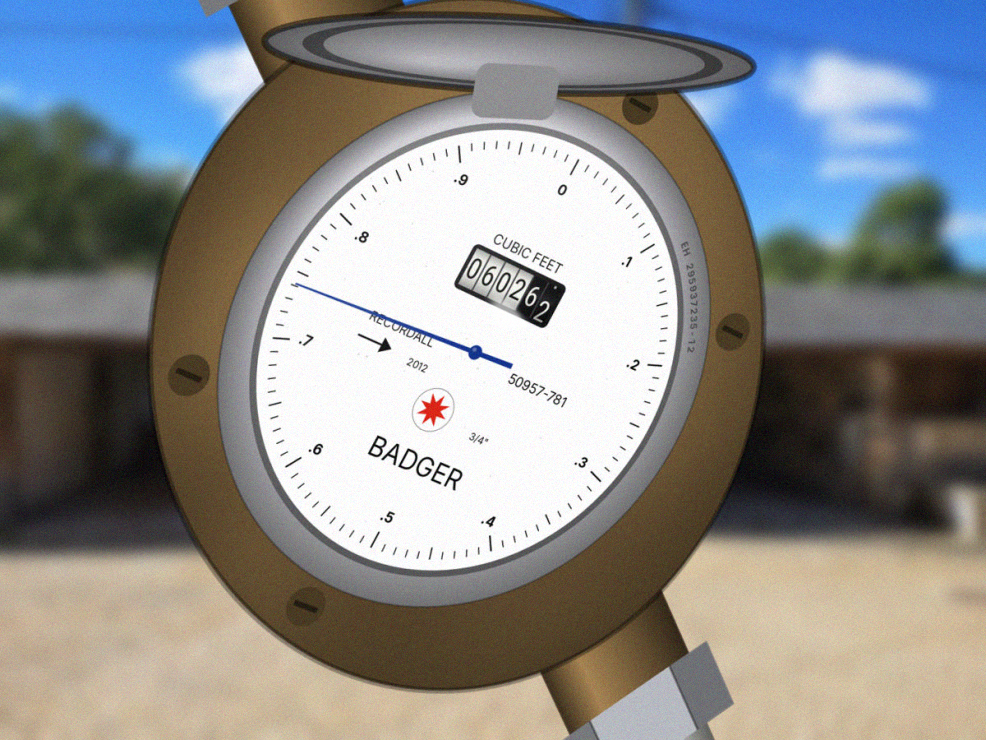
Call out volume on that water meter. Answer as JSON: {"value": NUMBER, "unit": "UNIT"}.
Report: {"value": 60261.74, "unit": "ft³"}
